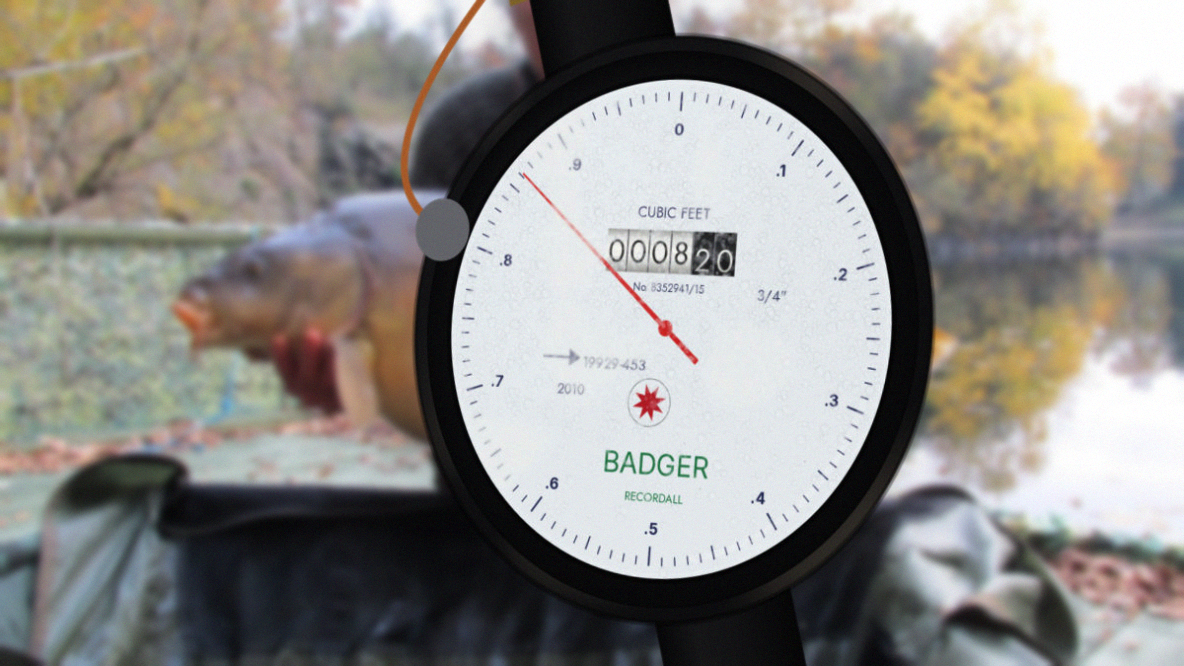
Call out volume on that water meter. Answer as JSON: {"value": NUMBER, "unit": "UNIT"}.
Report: {"value": 819.86, "unit": "ft³"}
